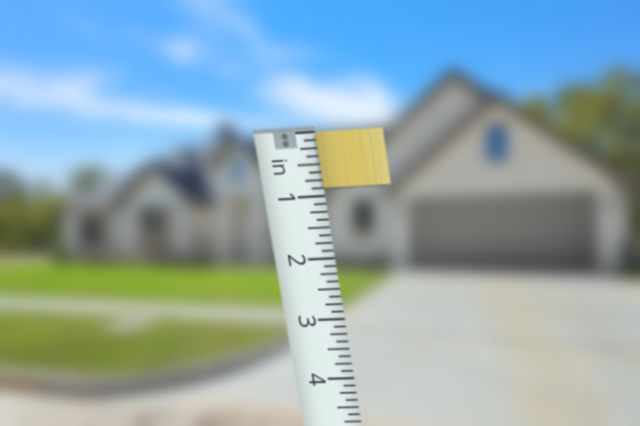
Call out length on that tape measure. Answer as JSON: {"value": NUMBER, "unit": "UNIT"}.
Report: {"value": 0.875, "unit": "in"}
